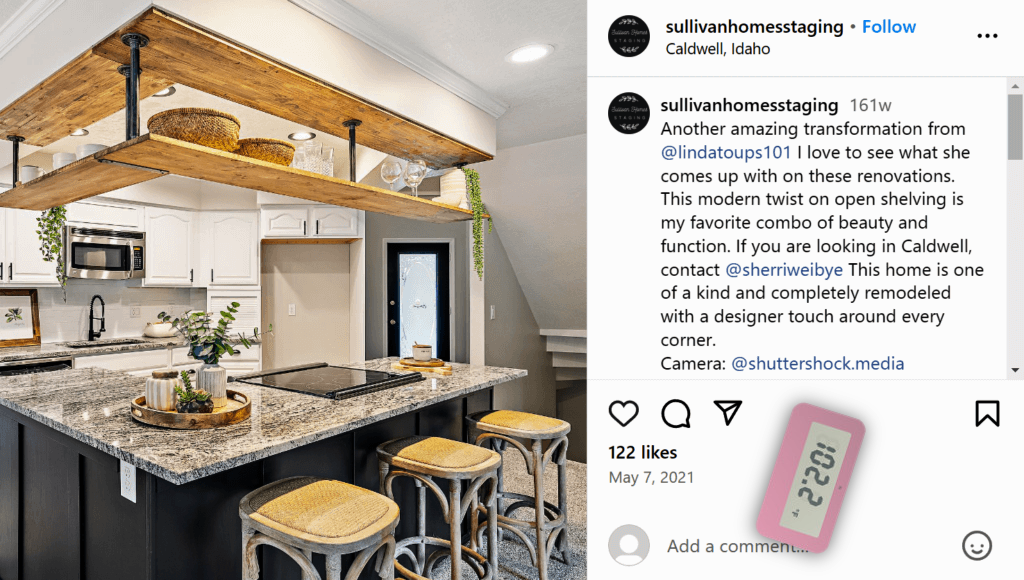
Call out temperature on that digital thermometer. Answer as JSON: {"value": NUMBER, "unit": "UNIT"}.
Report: {"value": 102.2, "unit": "°F"}
